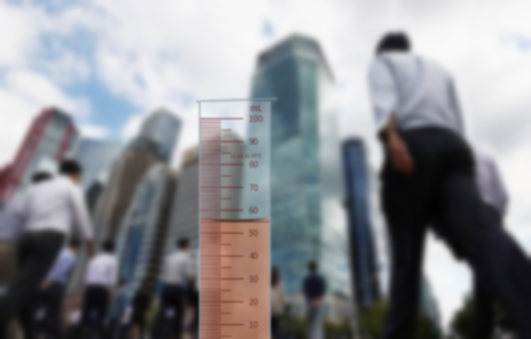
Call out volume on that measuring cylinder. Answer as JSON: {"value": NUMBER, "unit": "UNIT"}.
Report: {"value": 55, "unit": "mL"}
